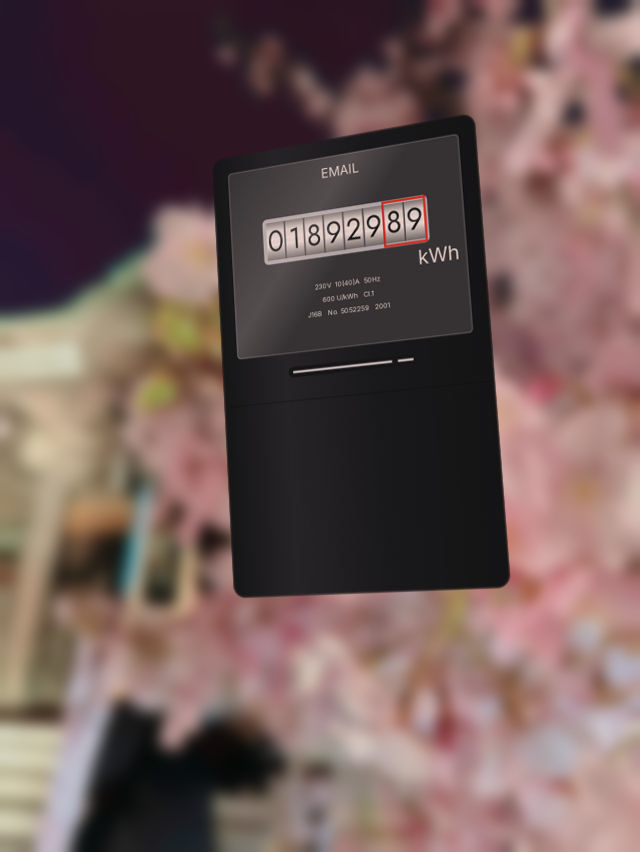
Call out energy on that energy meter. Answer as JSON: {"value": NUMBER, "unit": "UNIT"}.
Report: {"value": 18929.89, "unit": "kWh"}
